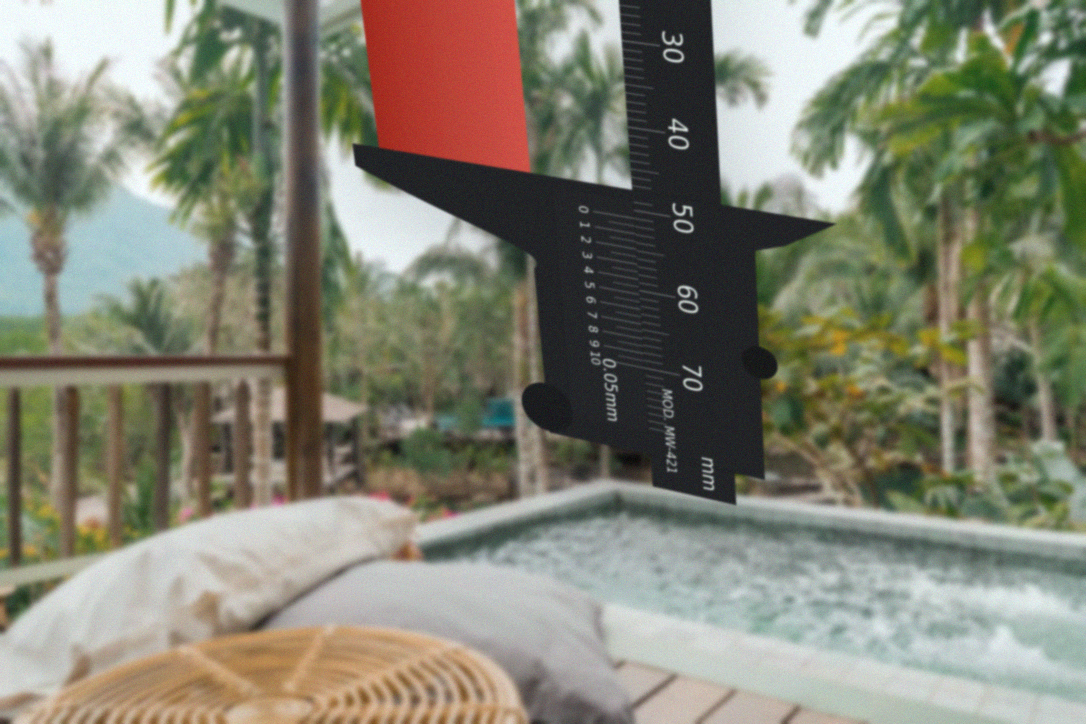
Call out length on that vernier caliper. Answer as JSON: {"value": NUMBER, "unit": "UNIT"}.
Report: {"value": 51.0, "unit": "mm"}
